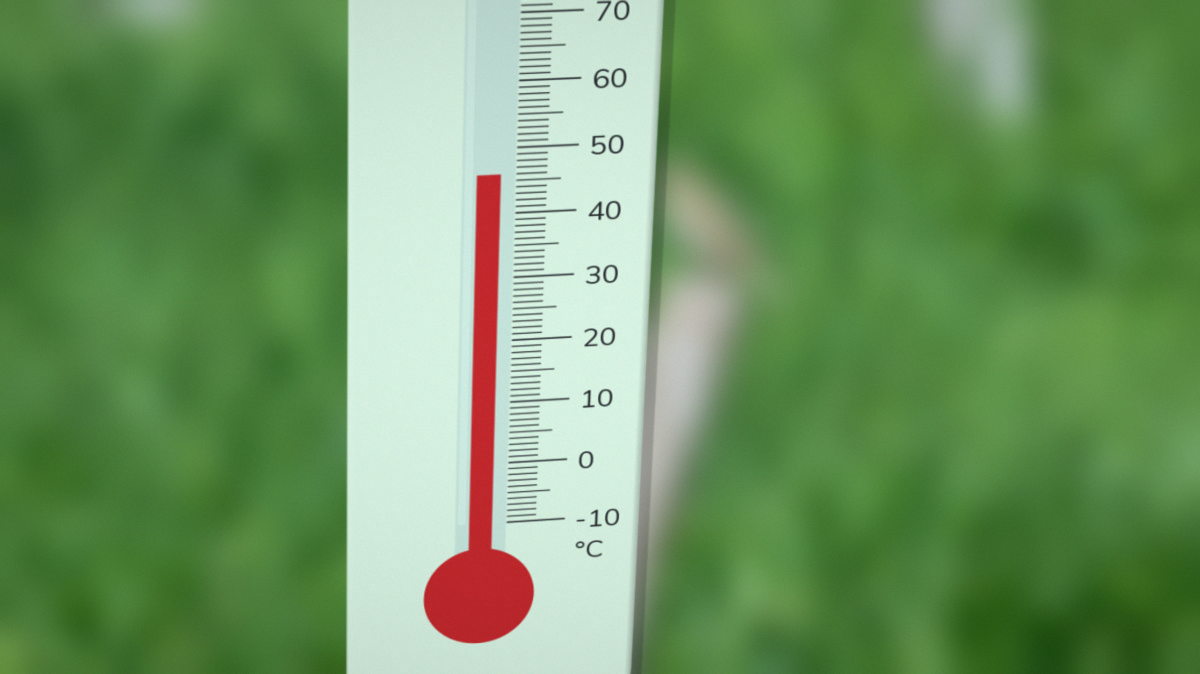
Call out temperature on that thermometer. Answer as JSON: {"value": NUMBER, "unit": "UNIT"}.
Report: {"value": 46, "unit": "°C"}
